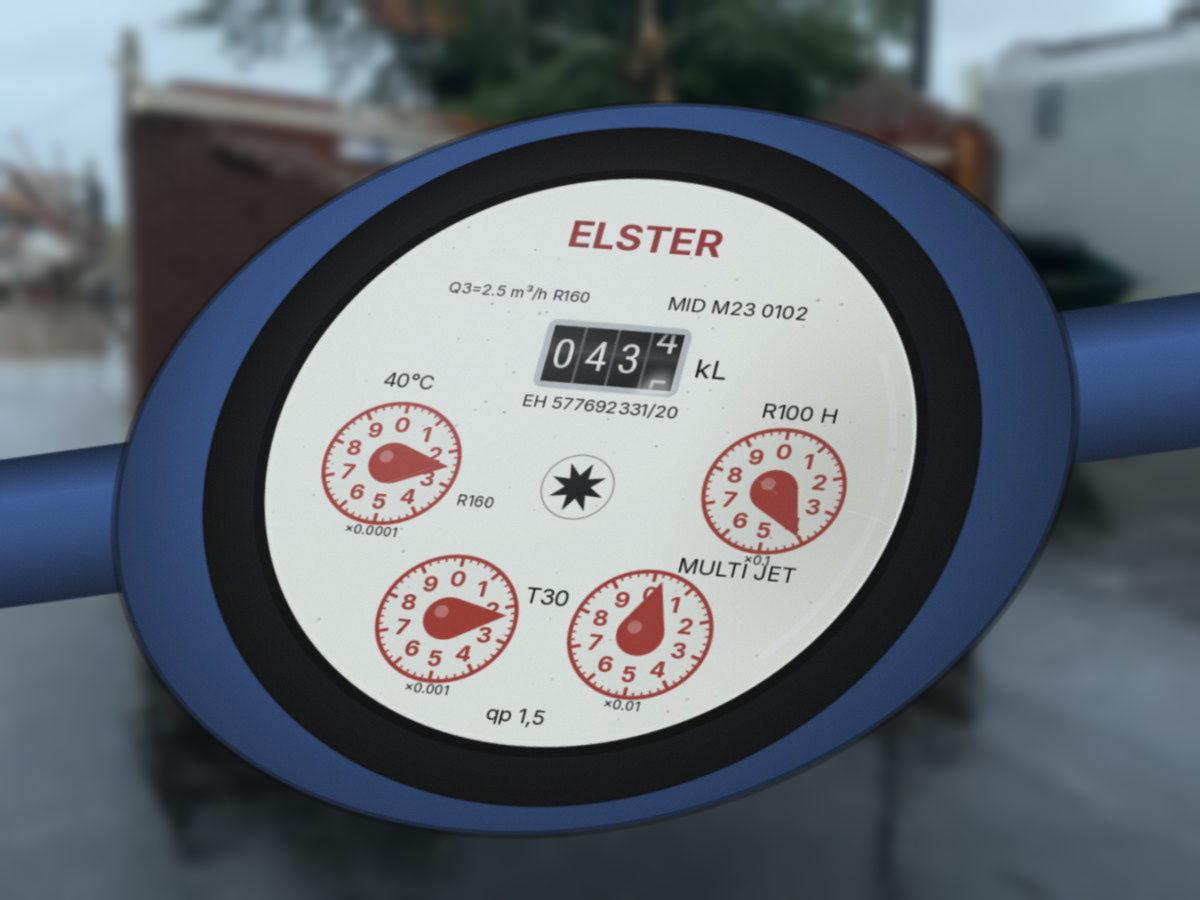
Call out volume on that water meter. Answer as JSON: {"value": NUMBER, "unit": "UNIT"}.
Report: {"value": 434.4022, "unit": "kL"}
